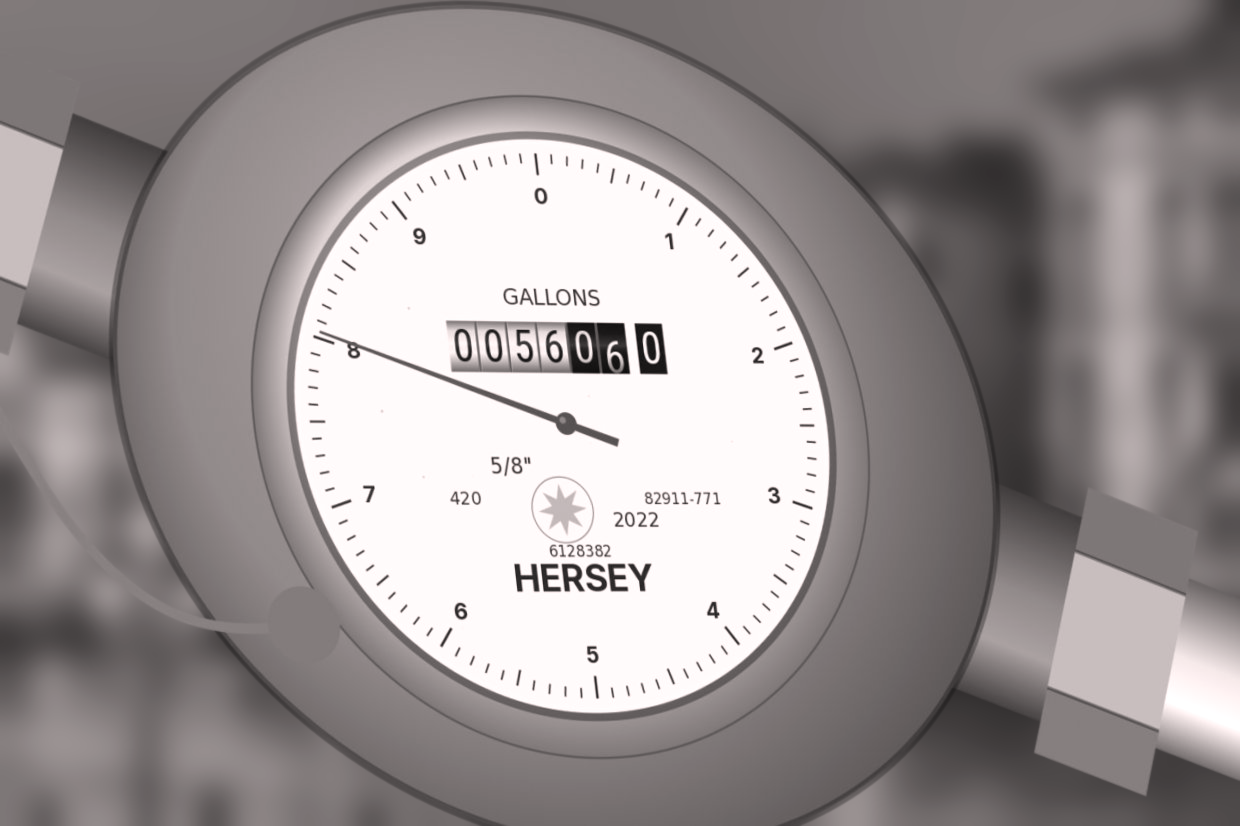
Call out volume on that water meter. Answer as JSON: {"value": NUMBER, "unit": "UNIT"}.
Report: {"value": 56058.0, "unit": "gal"}
